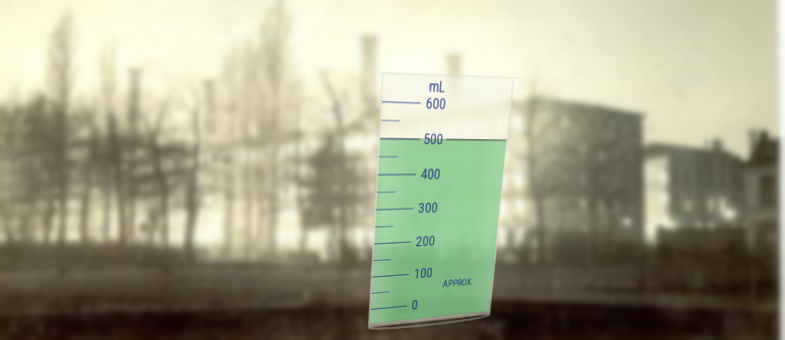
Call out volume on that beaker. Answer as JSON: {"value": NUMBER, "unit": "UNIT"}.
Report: {"value": 500, "unit": "mL"}
